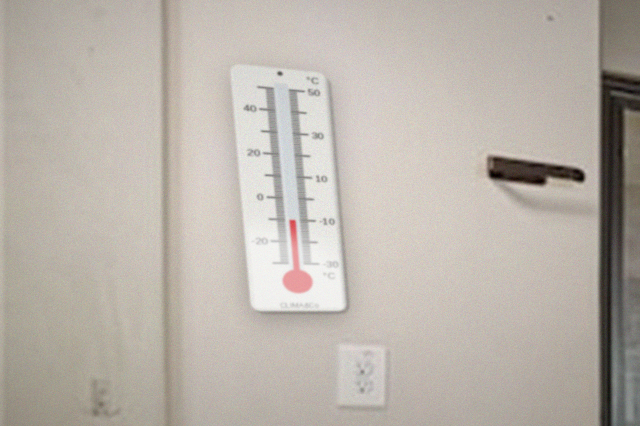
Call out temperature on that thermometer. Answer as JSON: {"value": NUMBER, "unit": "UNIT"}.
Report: {"value": -10, "unit": "°C"}
